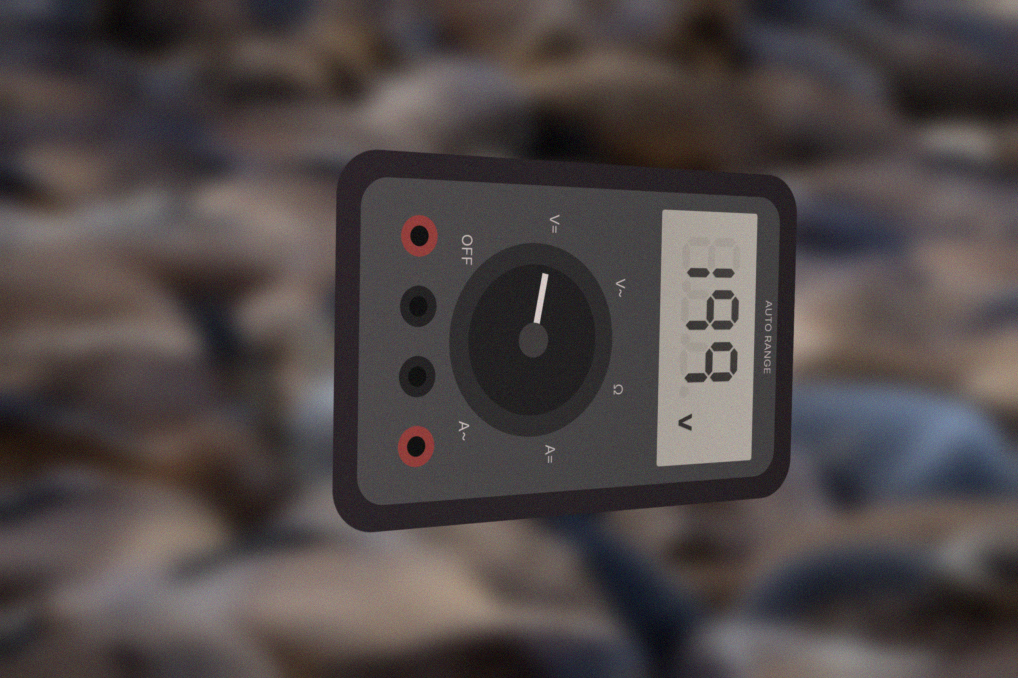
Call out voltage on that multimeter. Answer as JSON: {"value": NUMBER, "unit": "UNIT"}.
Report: {"value": 199, "unit": "V"}
